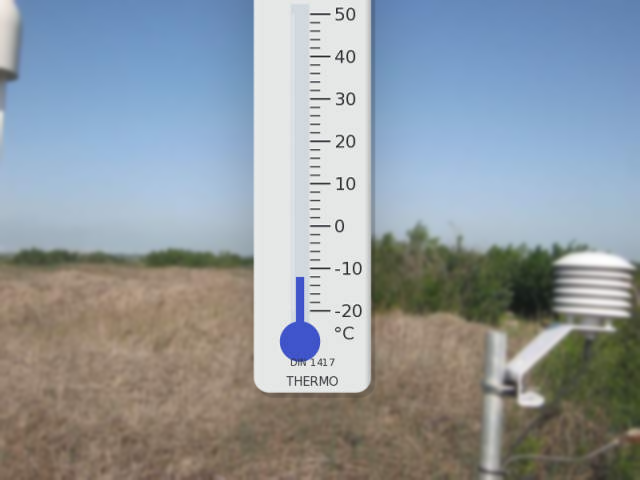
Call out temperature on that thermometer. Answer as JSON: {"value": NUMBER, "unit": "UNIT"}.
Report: {"value": -12, "unit": "°C"}
